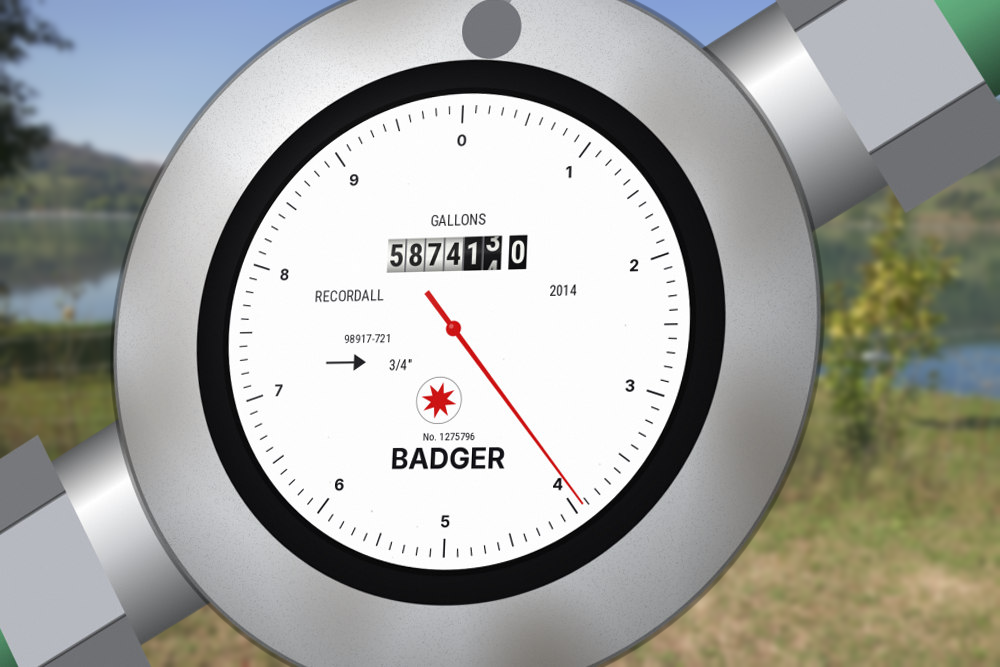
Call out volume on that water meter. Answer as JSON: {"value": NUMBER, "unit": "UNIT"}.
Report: {"value": 5874133.9, "unit": "gal"}
